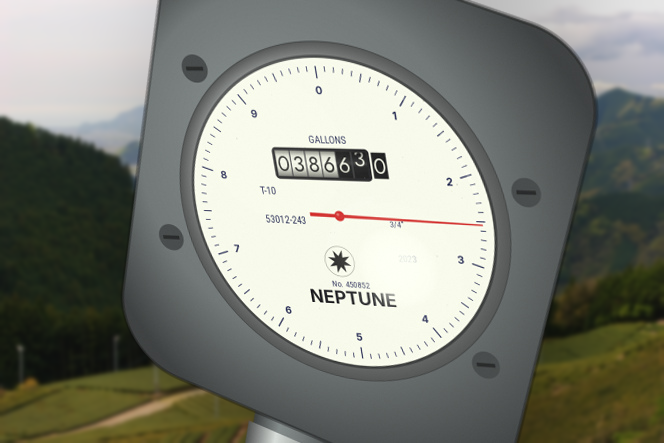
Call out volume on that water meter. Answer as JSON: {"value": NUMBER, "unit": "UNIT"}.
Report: {"value": 386632.5, "unit": "gal"}
